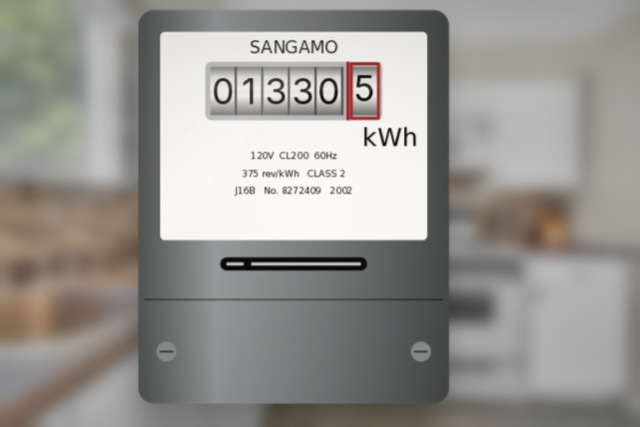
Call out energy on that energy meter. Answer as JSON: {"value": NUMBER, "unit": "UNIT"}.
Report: {"value": 1330.5, "unit": "kWh"}
